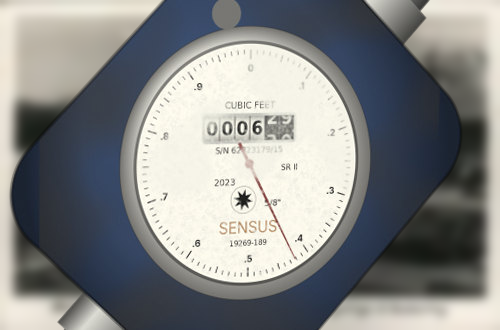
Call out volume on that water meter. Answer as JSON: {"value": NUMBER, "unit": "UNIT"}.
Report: {"value": 629.42, "unit": "ft³"}
